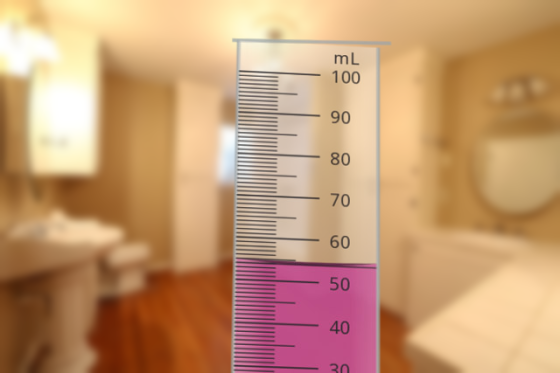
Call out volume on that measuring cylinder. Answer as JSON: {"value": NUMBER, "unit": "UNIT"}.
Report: {"value": 54, "unit": "mL"}
